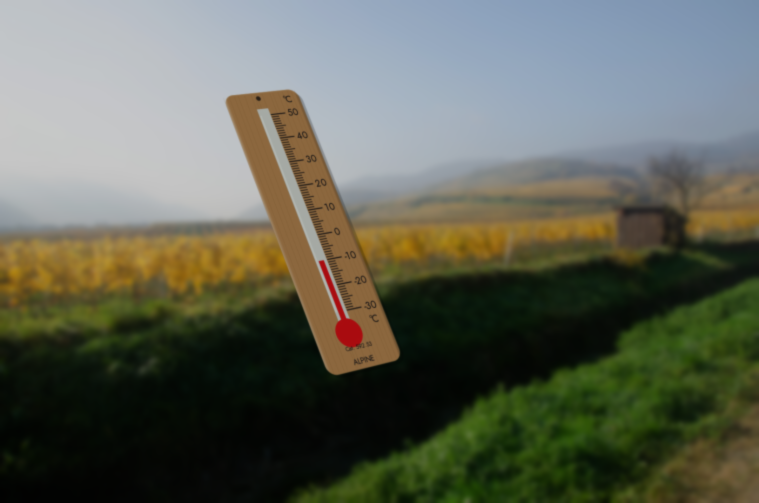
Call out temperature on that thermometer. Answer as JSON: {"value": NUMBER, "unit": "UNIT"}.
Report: {"value": -10, "unit": "°C"}
